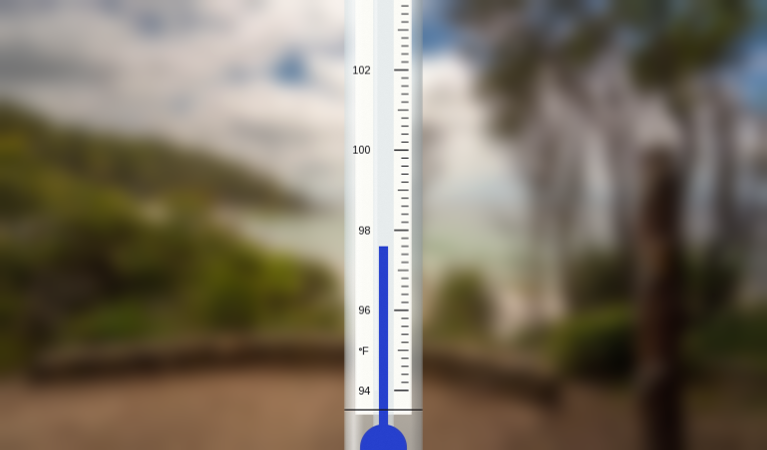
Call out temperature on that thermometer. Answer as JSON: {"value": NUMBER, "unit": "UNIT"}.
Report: {"value": 97.6, "unit": "°F"}
